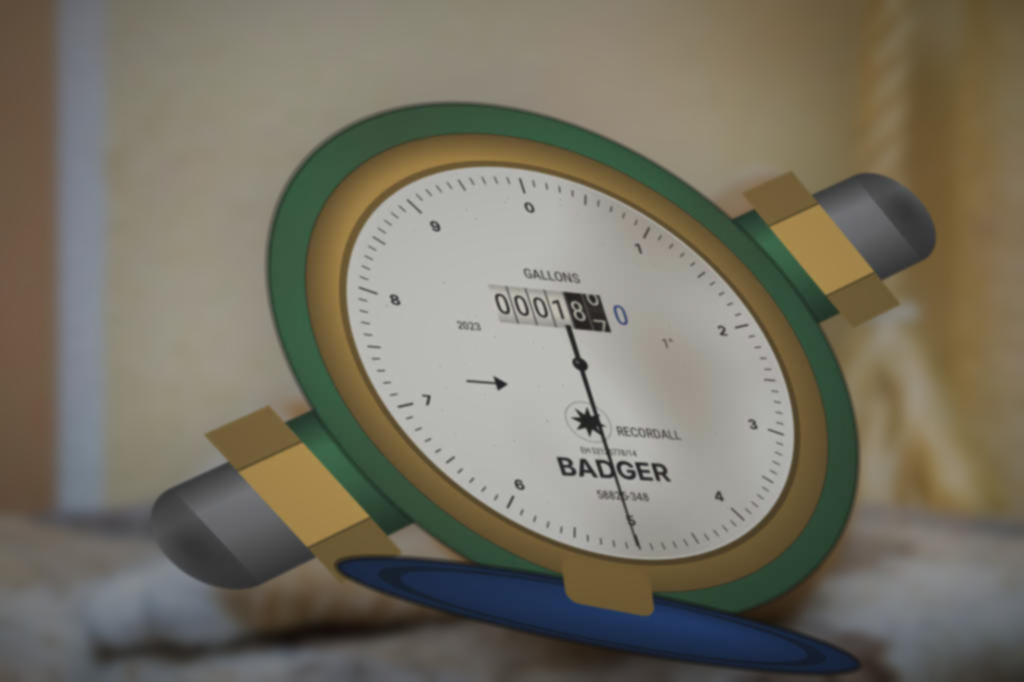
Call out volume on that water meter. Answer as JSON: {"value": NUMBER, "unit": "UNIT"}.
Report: {"value": 1865.0, "unit": "gal"}
